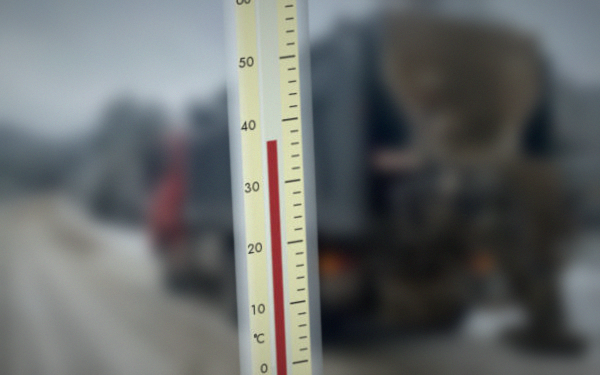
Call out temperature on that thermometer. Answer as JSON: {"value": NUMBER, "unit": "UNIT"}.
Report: {"value": 37, "unit": "°C"}
